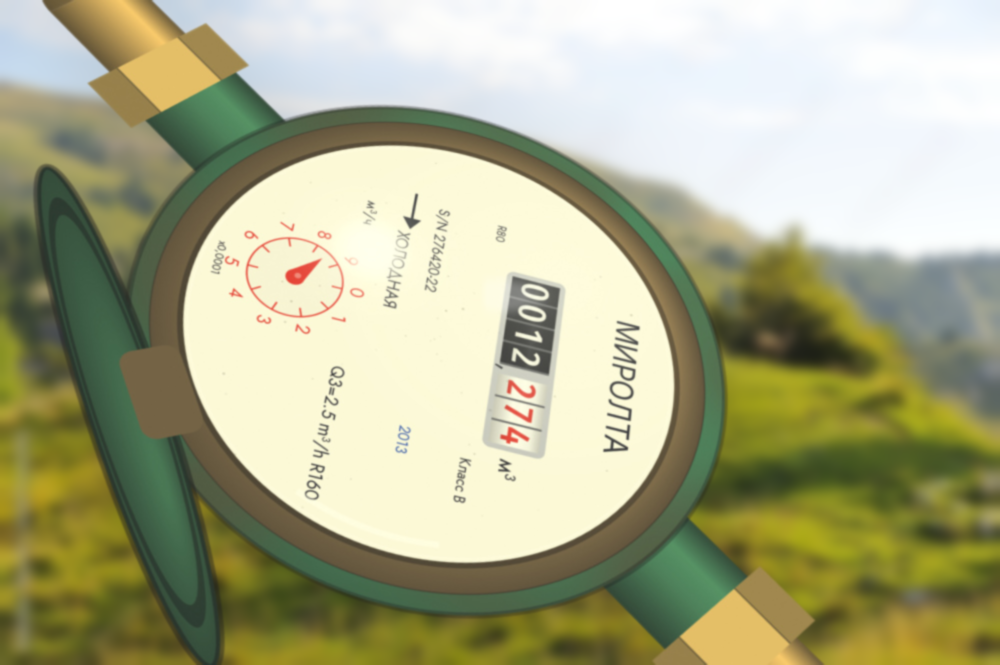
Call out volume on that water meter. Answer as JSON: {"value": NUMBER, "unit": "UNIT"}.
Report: {"value": 12.2748, "unit": "m³"}
